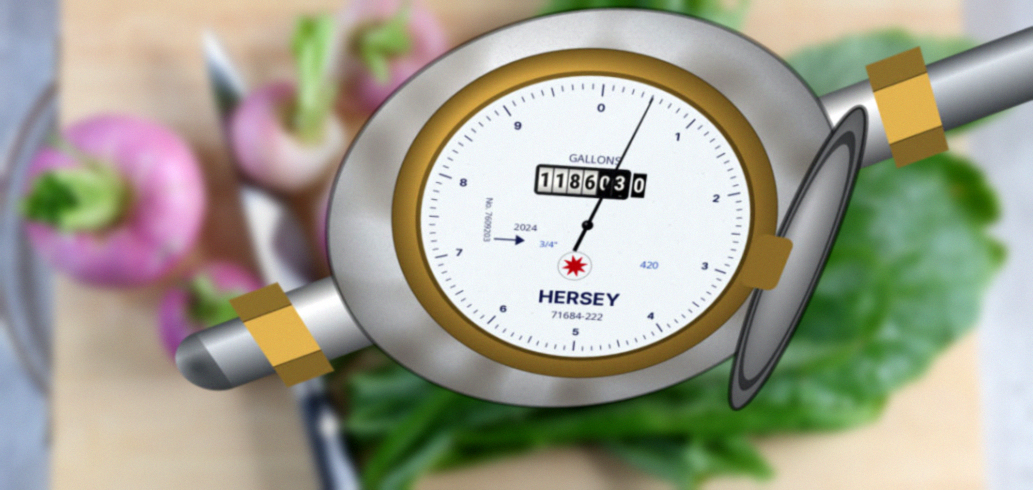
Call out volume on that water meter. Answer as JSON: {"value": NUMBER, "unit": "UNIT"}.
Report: {"value": 1186030.5, "unit": "gal"}
